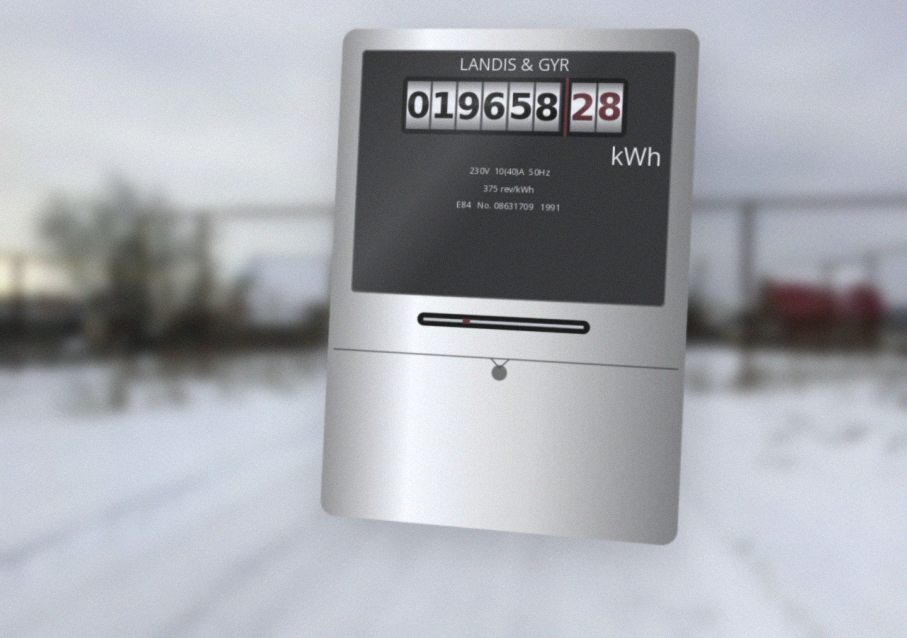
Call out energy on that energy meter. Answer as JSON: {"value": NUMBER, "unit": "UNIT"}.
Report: {"value": 19658.28, "unit": "kWh"}
